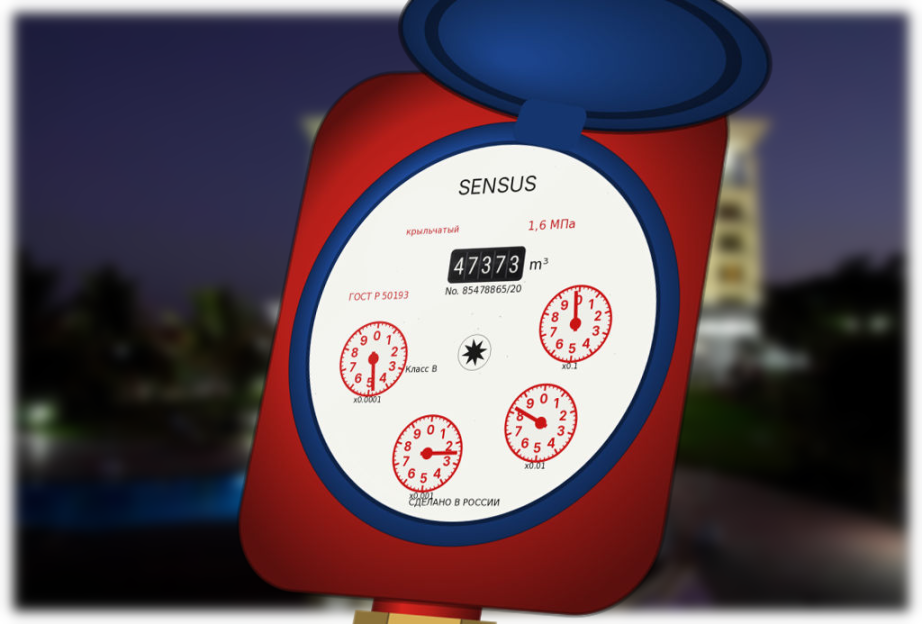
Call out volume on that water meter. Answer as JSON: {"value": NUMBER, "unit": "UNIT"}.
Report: {"value": 47372.9824, "unit": "m³"}
